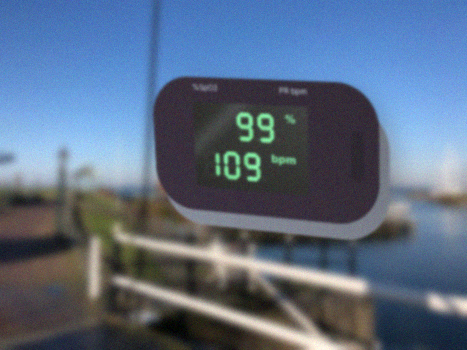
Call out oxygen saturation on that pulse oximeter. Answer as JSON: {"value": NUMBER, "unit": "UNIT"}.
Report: {"value": 99, "unit": "%"}
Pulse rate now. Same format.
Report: {"value": 109, "unit": "bpm"}
